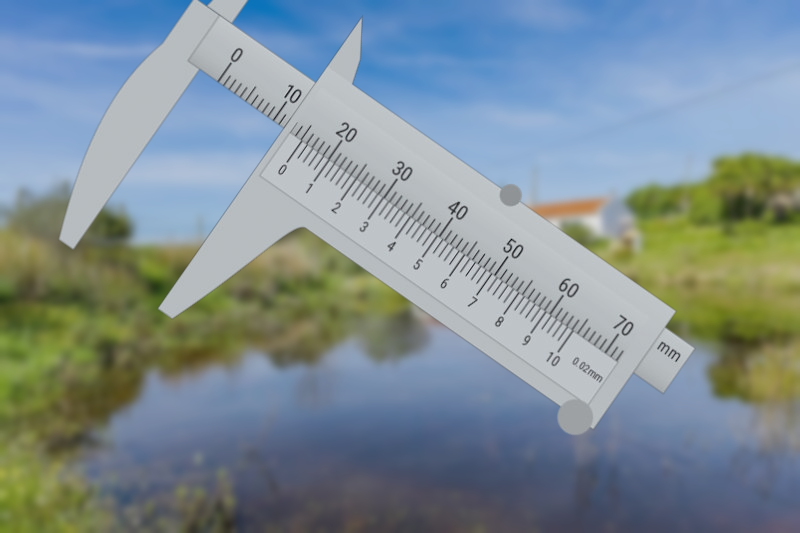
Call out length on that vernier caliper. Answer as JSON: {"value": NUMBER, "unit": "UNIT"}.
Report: {"value": 15.2, "unit": "mm"}
